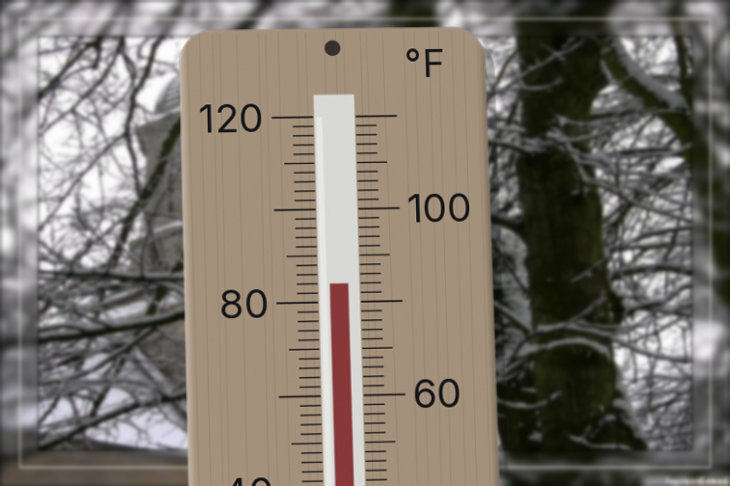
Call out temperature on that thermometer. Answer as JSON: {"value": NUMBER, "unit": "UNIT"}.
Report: {"value": 84, "unit": "°F"}
